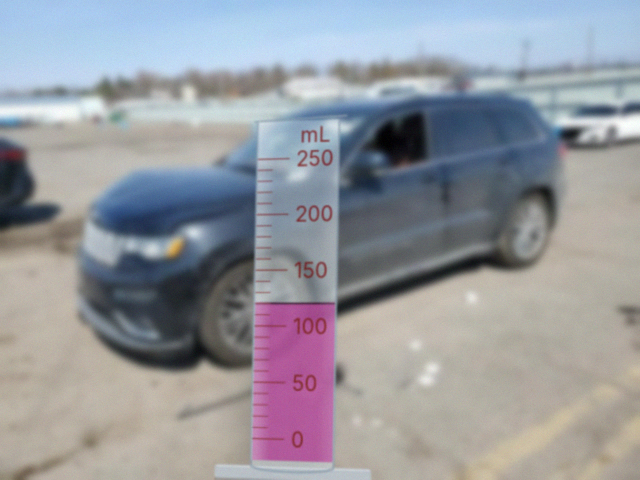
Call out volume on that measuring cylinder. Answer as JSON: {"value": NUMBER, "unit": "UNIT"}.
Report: {"value": 120, "unit": "mL"}
